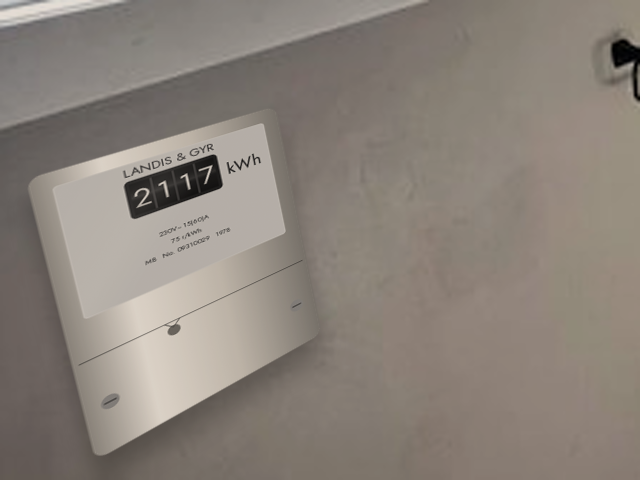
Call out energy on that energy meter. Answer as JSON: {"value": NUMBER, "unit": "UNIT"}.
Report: {"value": 2117, "unit": "kWh"}
